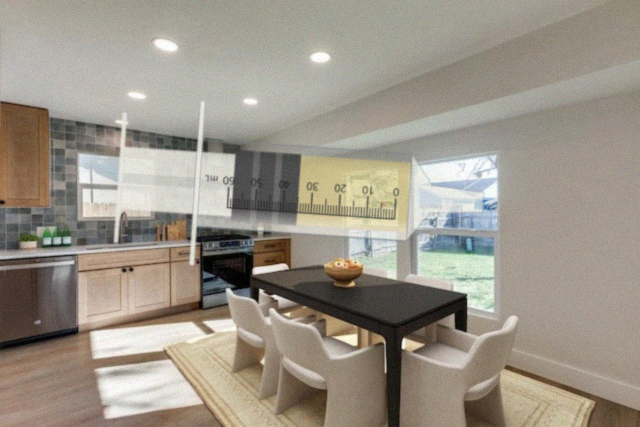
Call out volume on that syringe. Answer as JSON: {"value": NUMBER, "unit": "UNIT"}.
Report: {"value": 35, "unit": "mL"}
